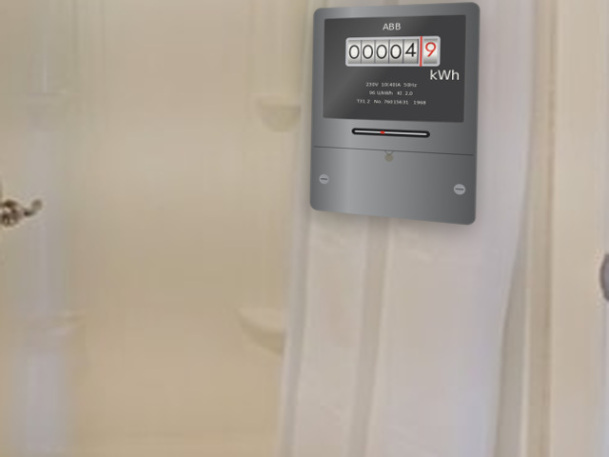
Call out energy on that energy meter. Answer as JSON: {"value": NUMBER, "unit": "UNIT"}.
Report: {"value": 4.9, "unit": "kWh"}
